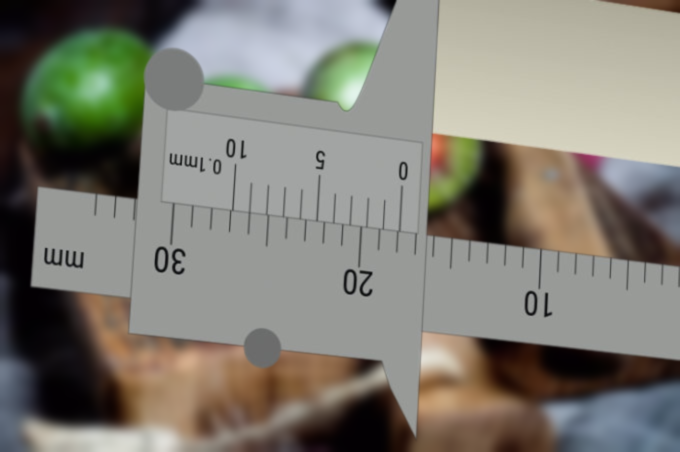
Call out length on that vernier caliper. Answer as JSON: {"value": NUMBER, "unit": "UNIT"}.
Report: {"value": 17.9, "unit": "mm"}
